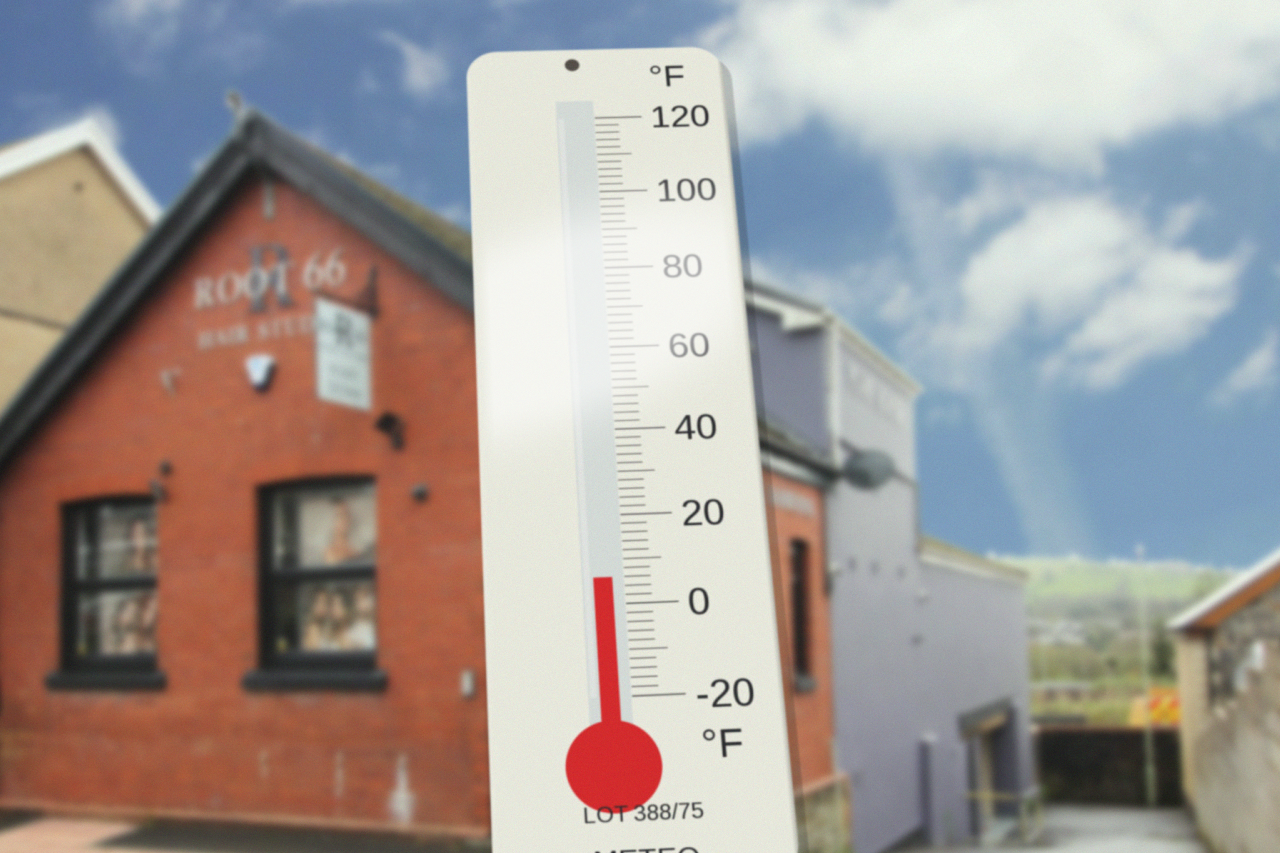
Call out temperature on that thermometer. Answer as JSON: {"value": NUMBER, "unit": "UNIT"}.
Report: {"value": 6, "unit": "°F"}
